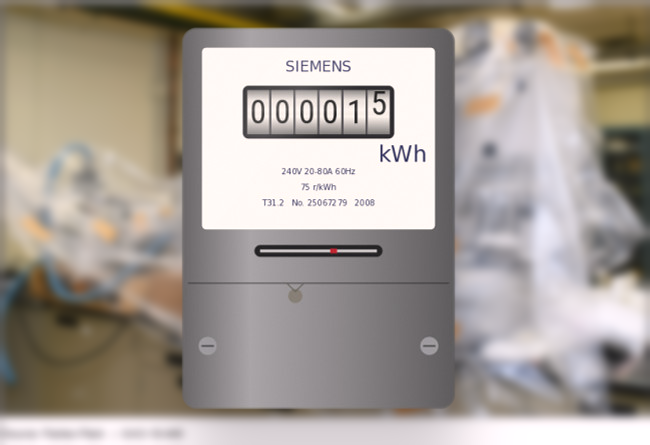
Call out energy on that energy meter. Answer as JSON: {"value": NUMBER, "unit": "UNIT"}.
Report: {"value": 15, "unit": "kWh"}
